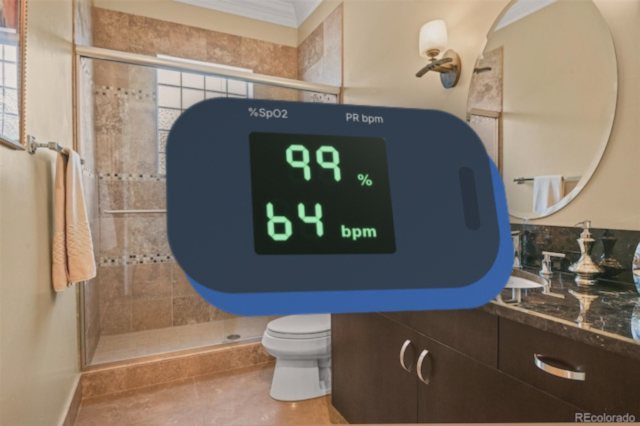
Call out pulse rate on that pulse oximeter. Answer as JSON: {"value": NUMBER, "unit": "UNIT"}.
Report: {"value": 64, "unit": "bpm"}
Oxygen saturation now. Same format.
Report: {"value": 99, "unit": "%"}
